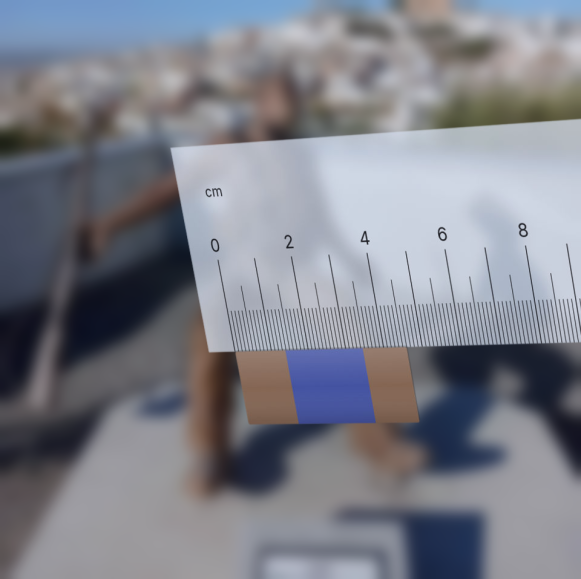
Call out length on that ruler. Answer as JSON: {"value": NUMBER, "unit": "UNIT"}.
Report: {"value": 4.6, "unit": "cm"}
